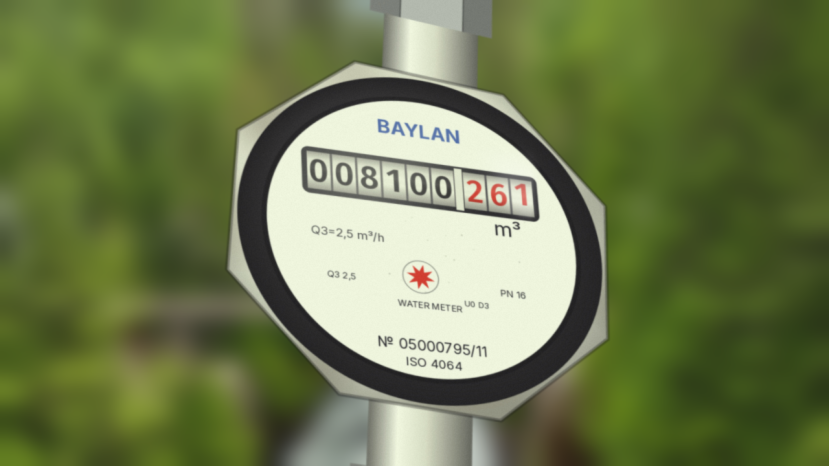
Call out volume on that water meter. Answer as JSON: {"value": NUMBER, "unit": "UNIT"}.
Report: {"value": 8100.261, "unit": "m³"}
